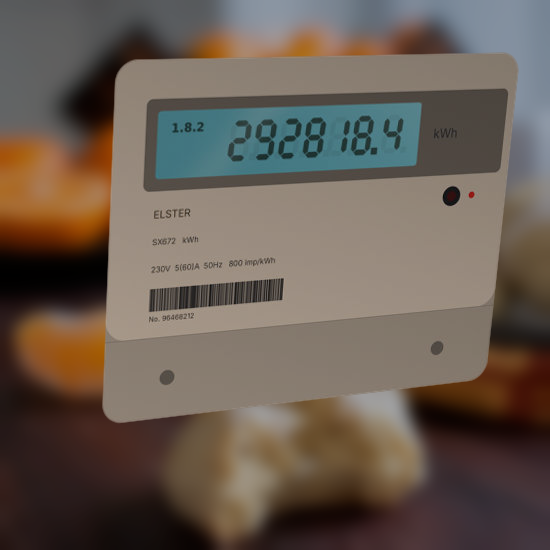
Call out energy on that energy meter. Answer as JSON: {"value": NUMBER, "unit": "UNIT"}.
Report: {"value": 292818.4, "unit": "kWh"}
